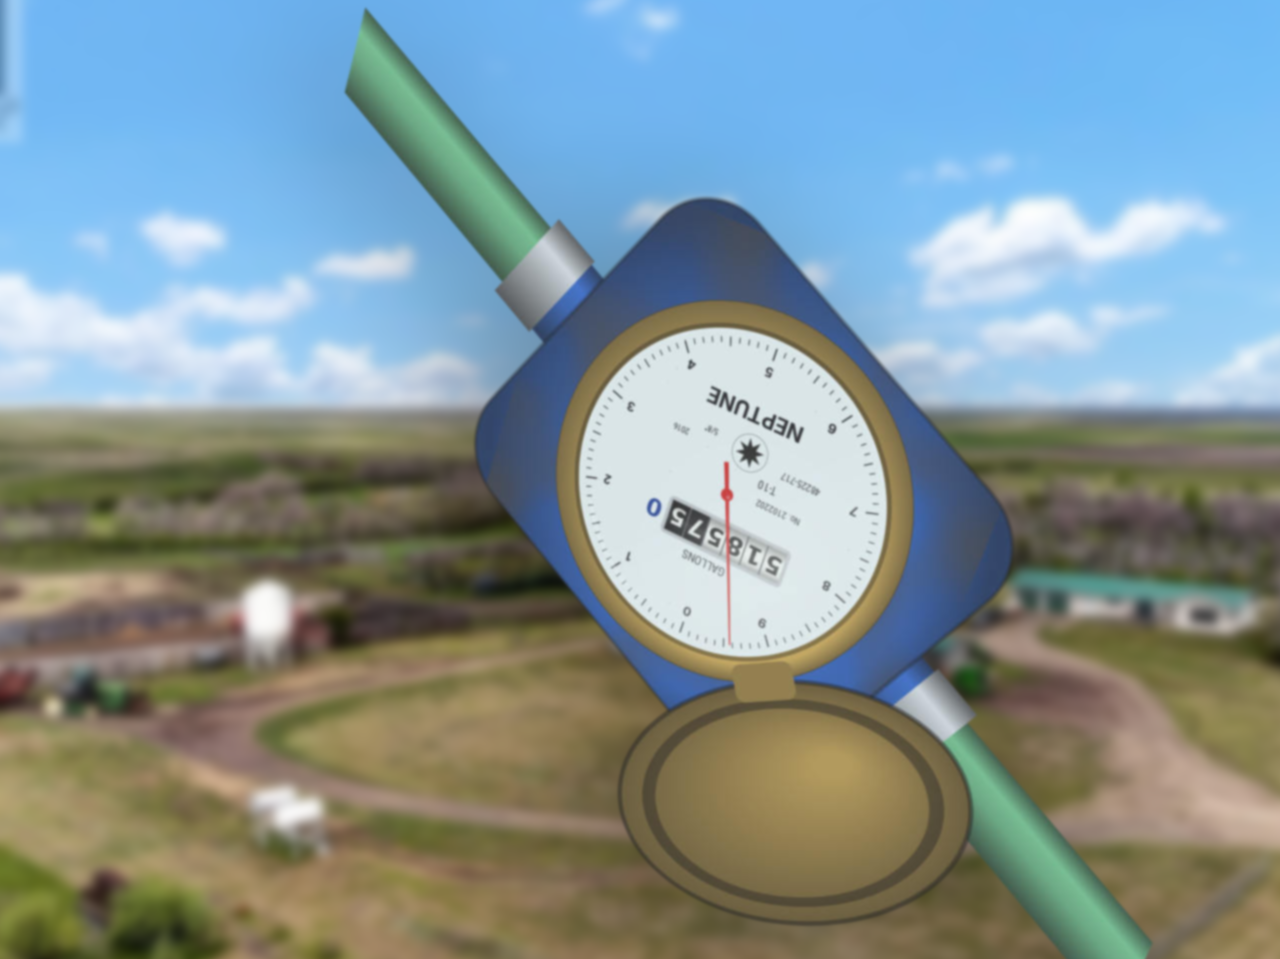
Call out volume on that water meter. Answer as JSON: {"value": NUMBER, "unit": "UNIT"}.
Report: {"value": 5185749.4, "unit": "gal"}
